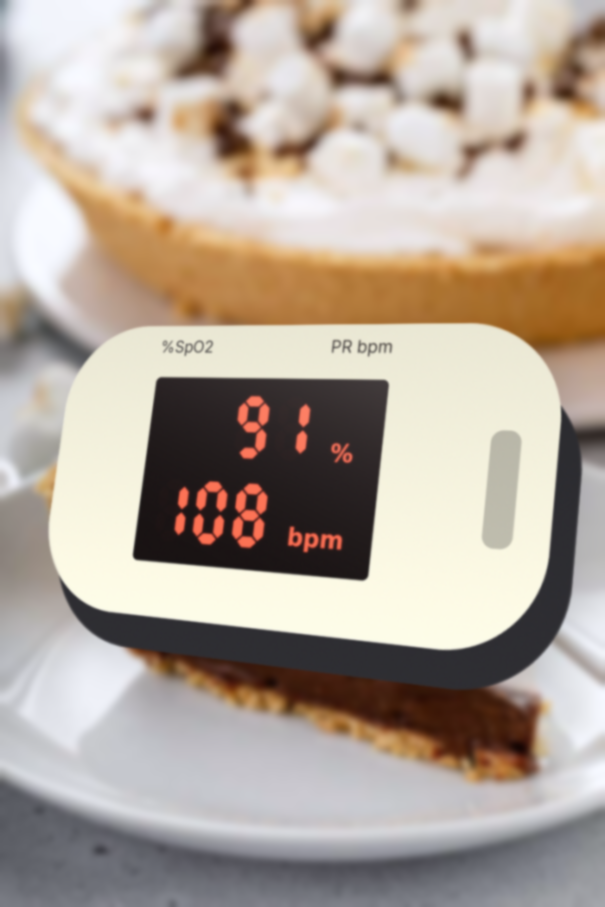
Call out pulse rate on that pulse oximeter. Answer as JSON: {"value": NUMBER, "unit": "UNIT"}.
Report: {"value": 108, "unit": "bpm"}
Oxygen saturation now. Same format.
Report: {"value": 91, "unit": "%"}
